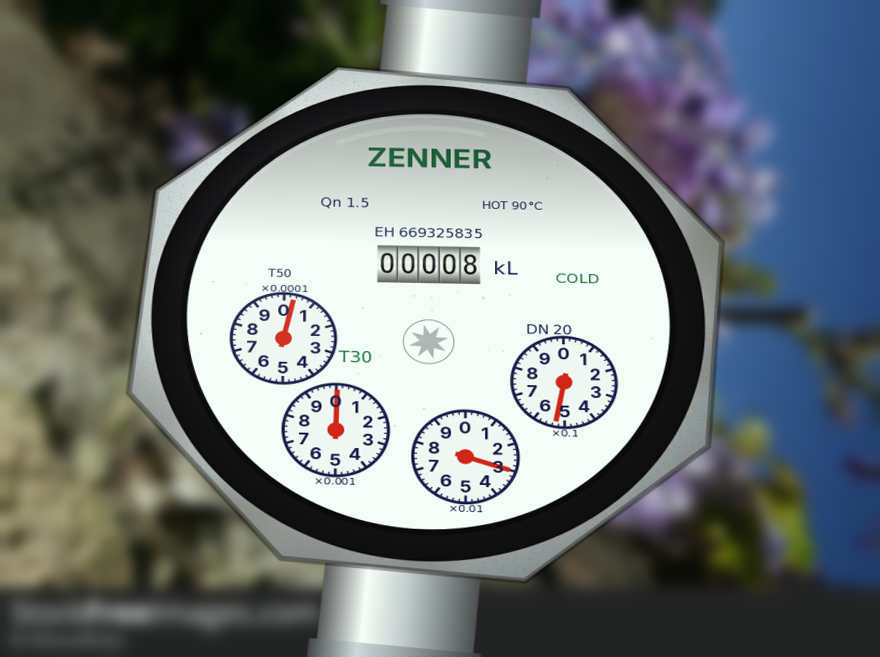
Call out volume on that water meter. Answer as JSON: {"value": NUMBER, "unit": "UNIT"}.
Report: {"value": 8.5300, "unit": "kL"}
